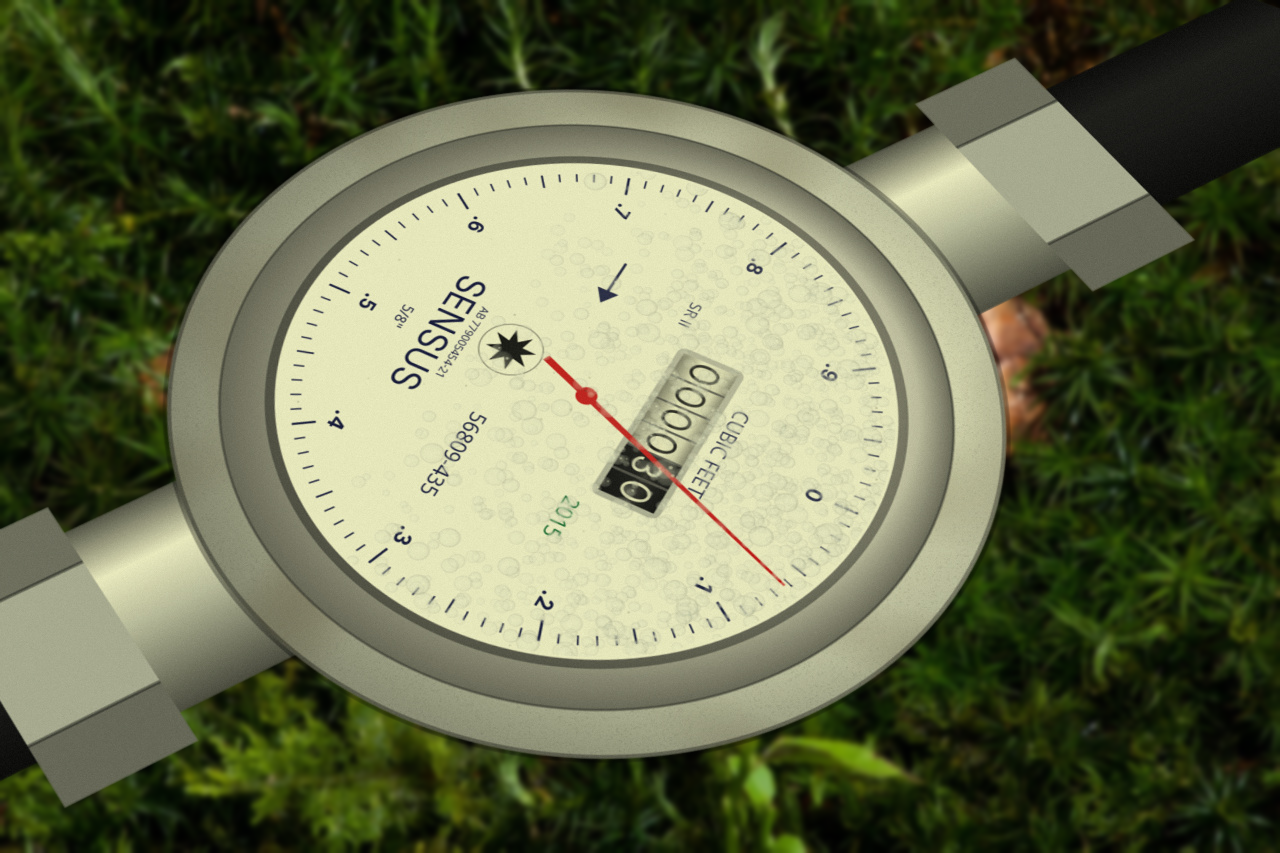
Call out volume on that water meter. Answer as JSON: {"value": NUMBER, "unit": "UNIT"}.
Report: {"value": 30.06, "unit": "ft³"}
